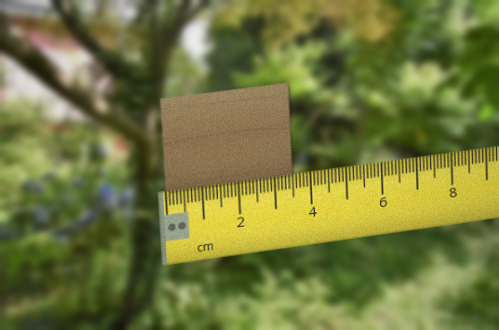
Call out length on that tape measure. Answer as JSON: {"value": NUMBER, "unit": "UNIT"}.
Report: {"value": 3.5, "unit": "cm"}
